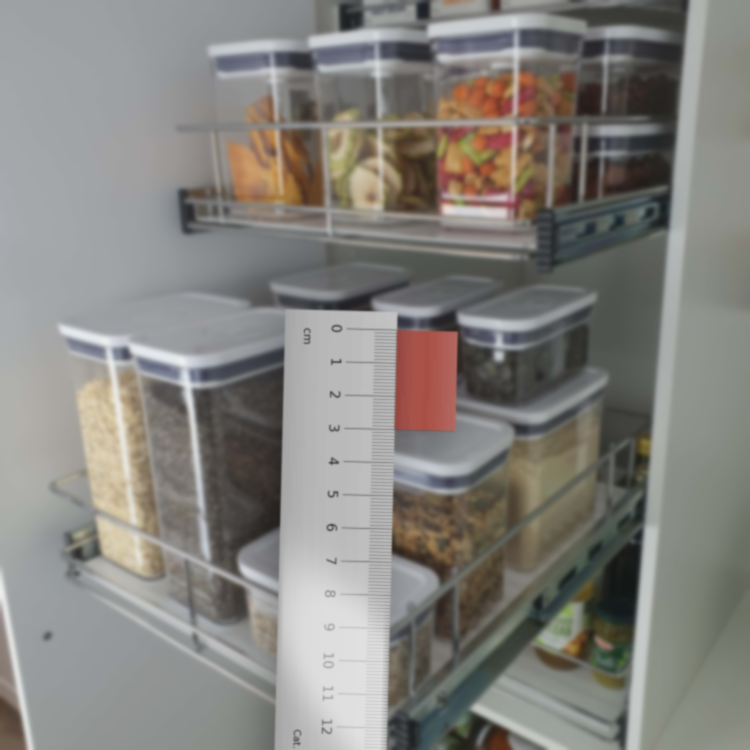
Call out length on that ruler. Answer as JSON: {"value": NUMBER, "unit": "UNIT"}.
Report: {"value": 3, "unit": "cm"}
